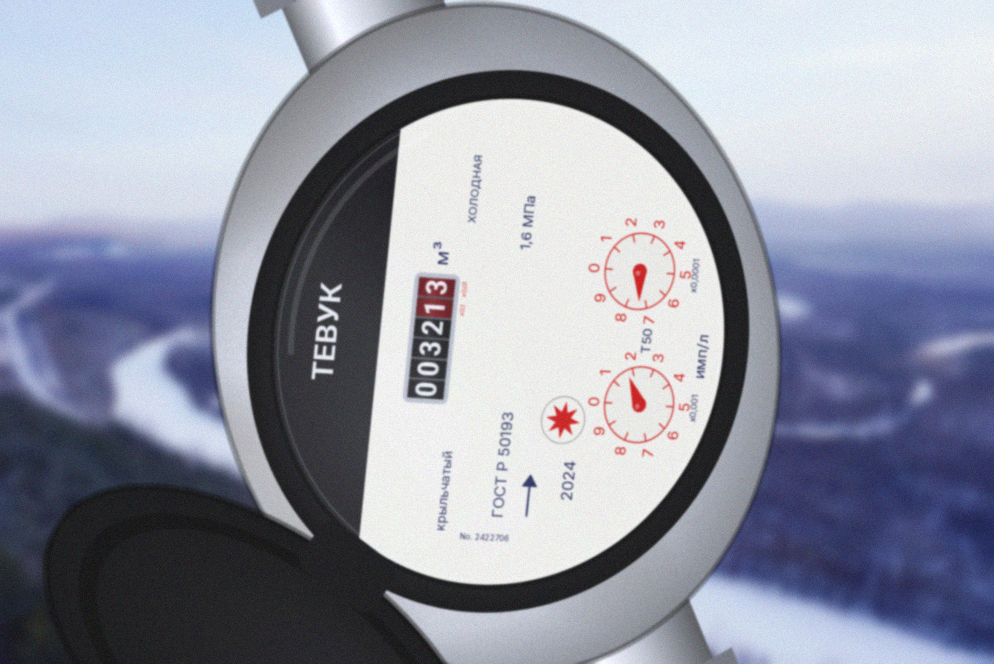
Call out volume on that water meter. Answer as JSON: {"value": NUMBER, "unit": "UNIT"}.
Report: {"value": 32.1317, "unit": "m³"}
